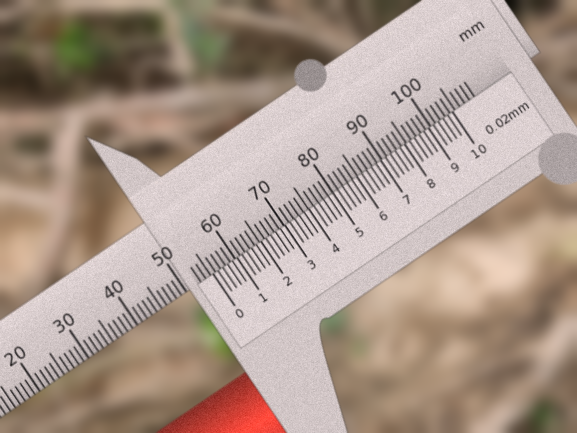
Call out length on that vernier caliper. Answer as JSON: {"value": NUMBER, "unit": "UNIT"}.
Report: {"value": 55.5, "unit": "mm"}
